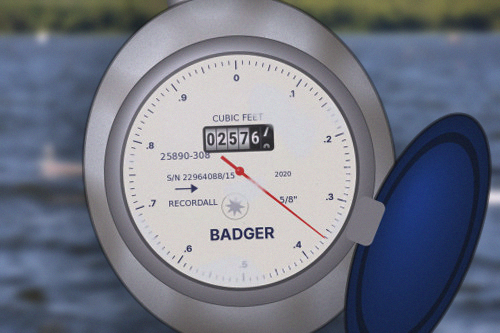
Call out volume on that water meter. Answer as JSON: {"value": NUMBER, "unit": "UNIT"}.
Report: {"value": 25767.36, "unit": "ft³"}
